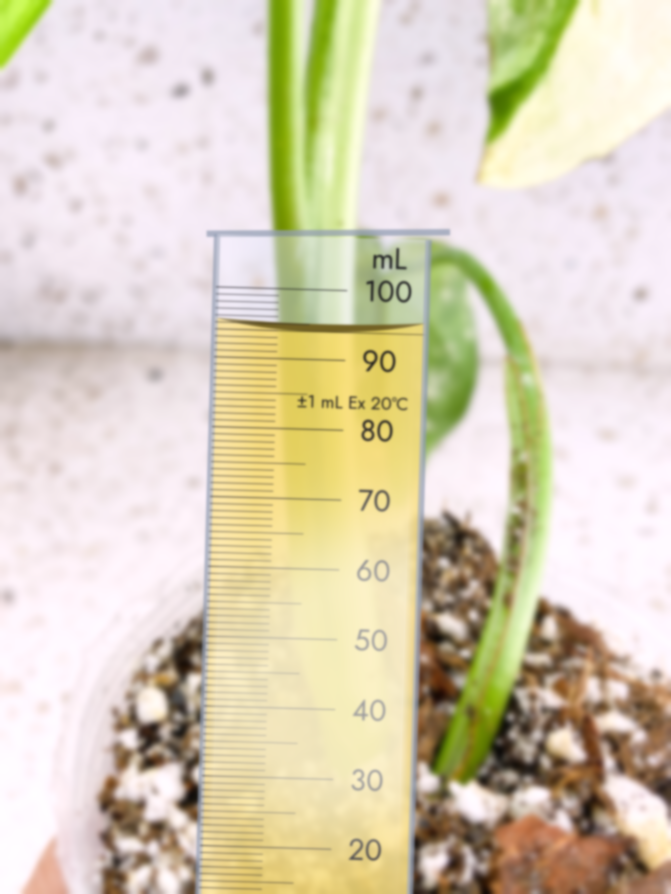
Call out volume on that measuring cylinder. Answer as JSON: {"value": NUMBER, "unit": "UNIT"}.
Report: {"value": 94, "unit": "mL"}
